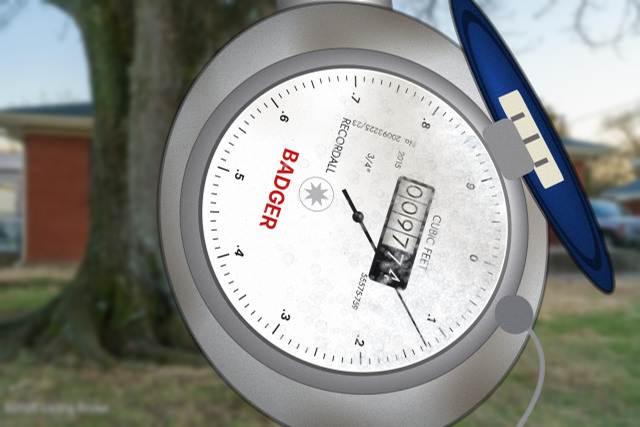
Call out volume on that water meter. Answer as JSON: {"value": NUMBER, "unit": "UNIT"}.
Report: {"value": 9774.12, "unit": "ft³"}
